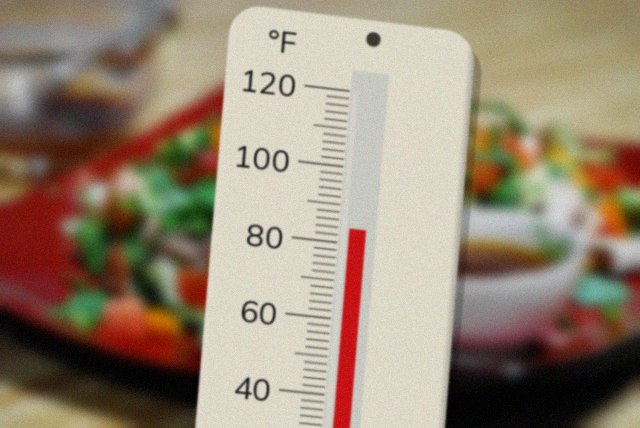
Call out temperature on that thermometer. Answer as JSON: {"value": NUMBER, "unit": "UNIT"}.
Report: {"value": 84, "unit": "°F"}
